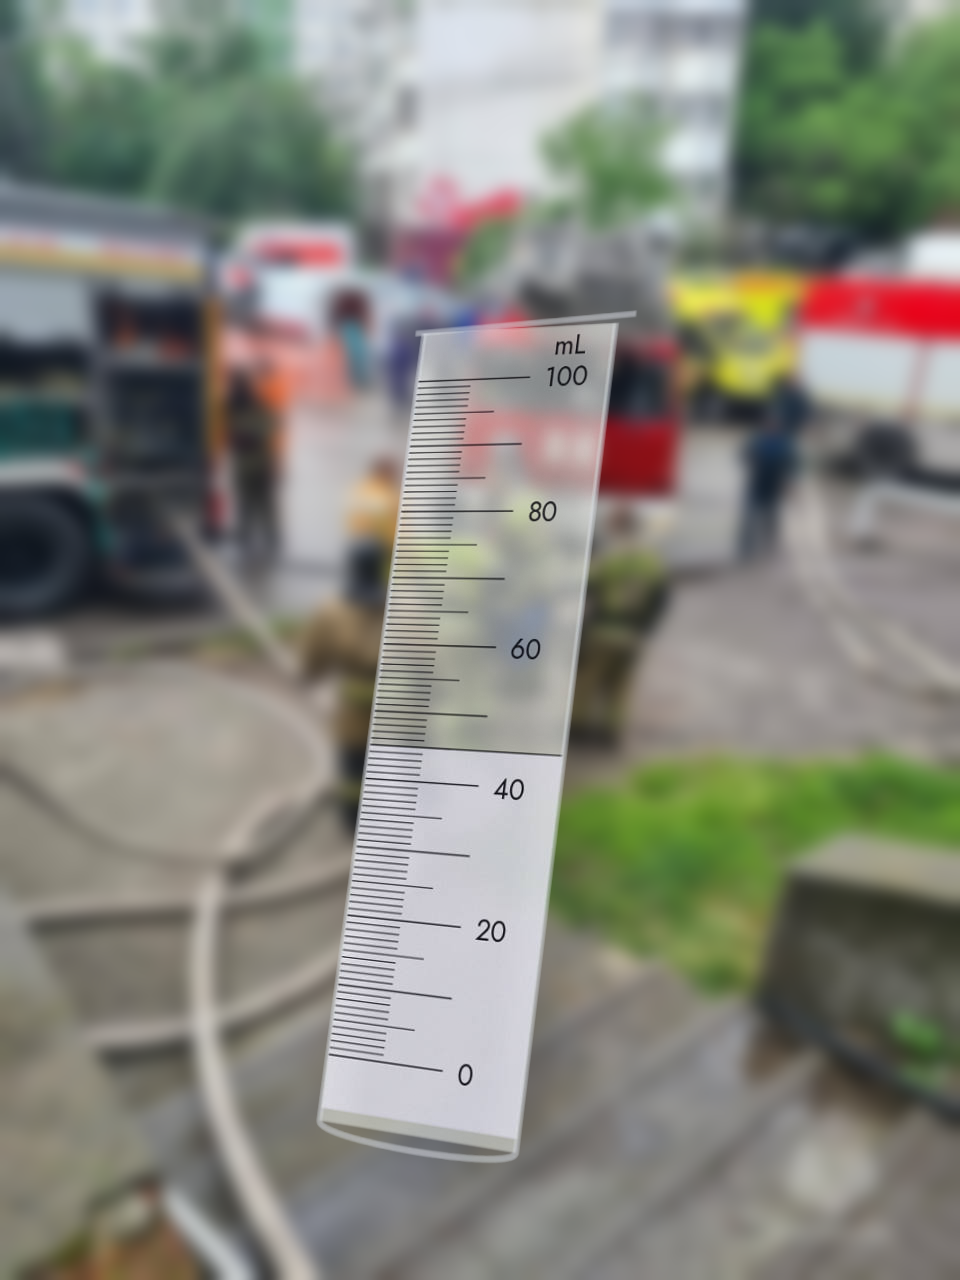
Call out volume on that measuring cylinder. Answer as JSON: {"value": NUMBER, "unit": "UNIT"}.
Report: {"value": 45, "unit": "mL"}
